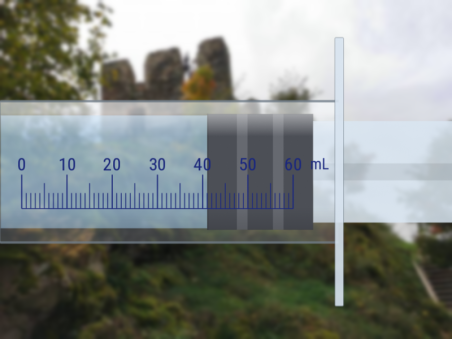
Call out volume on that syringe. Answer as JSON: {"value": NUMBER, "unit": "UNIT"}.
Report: {"value": 41, "unit": "mL"}
